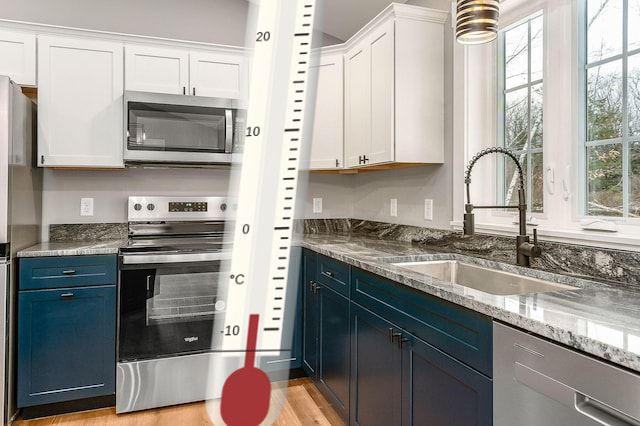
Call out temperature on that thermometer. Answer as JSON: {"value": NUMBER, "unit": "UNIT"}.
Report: {"value": -8.5, "unit": "°C"}
